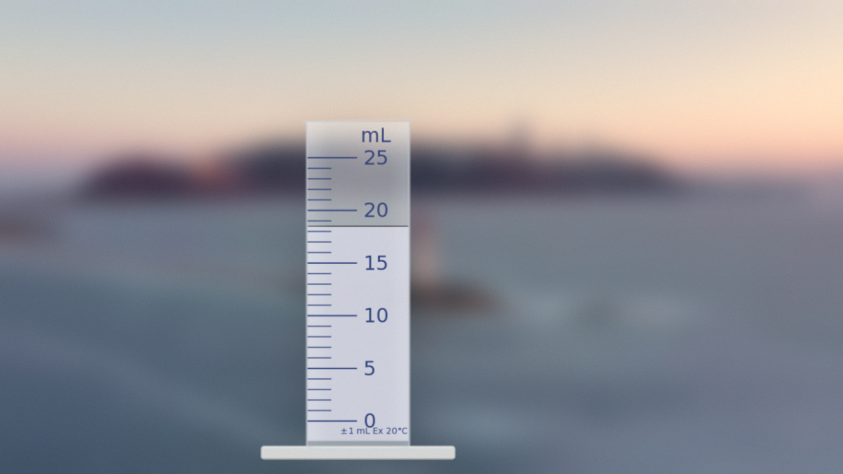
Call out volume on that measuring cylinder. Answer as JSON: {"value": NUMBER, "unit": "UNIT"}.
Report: {"value": 18.5, "unit": "mL"}
